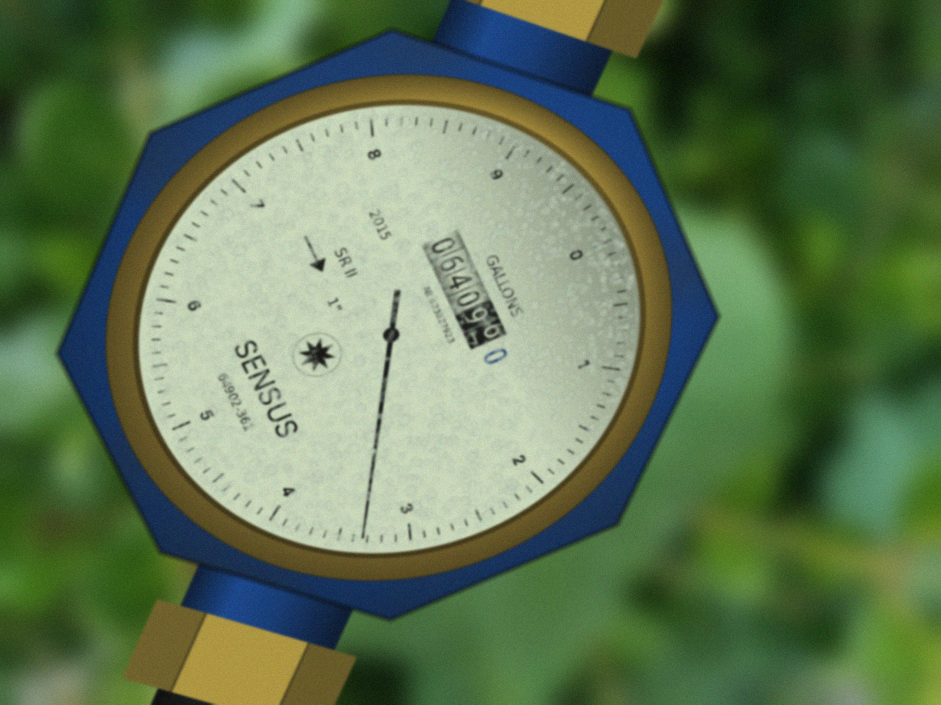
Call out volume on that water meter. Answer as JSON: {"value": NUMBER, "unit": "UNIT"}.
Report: {"value": 640963.3, "unit": "gal"}
